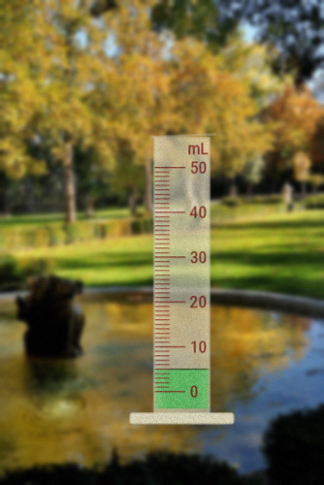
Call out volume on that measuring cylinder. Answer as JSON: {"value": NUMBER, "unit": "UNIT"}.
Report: {"value": 5, "unit": "mL"}
